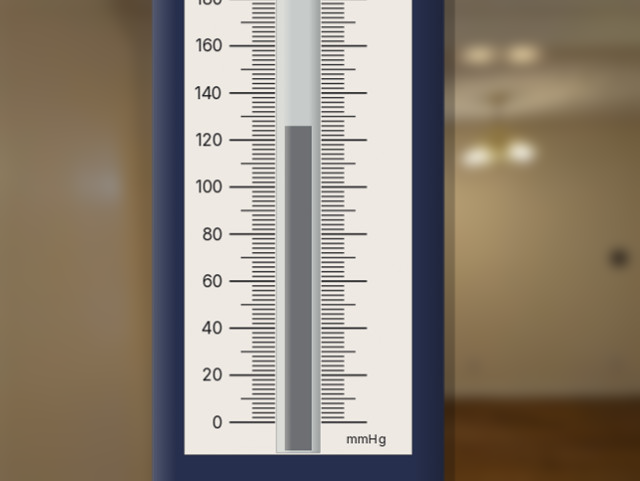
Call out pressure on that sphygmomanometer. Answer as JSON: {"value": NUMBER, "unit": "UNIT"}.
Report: {"value": 126, "unit": "mmHg"}
